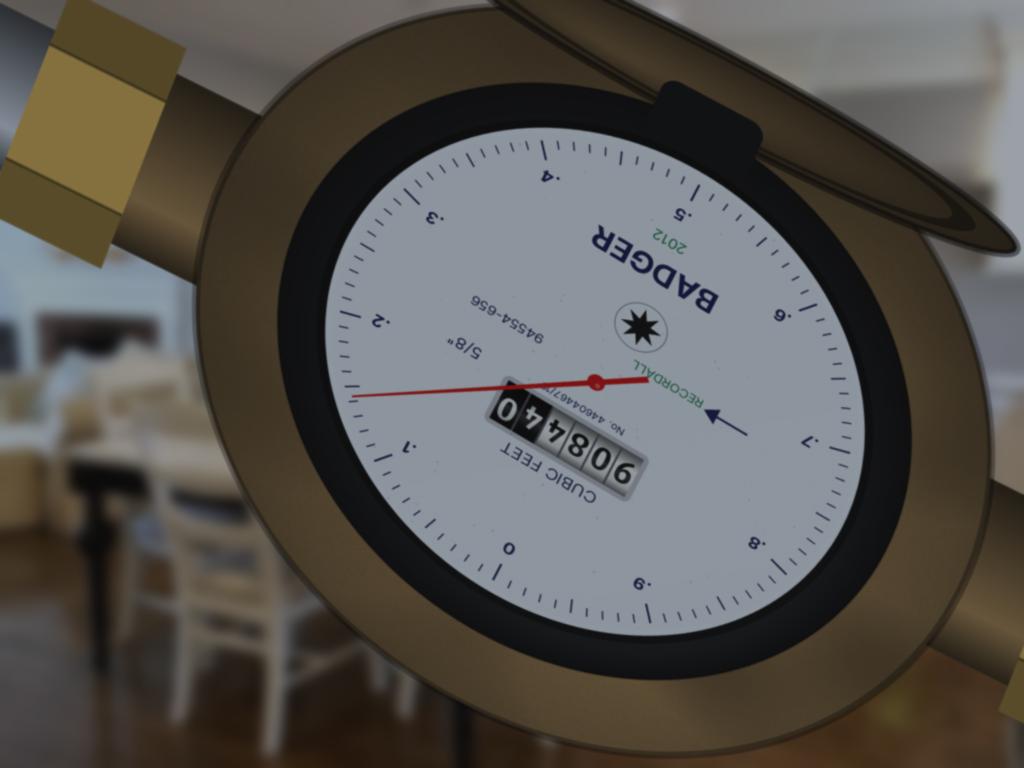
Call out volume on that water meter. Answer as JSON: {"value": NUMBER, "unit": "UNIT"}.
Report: {"value": 908440.14, "unit": "ft³"}
